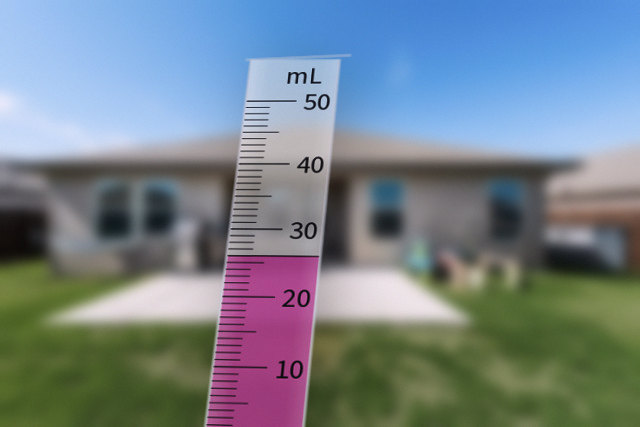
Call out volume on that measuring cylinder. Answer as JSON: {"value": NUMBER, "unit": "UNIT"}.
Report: {"value": 26, "unit": "mL"}
